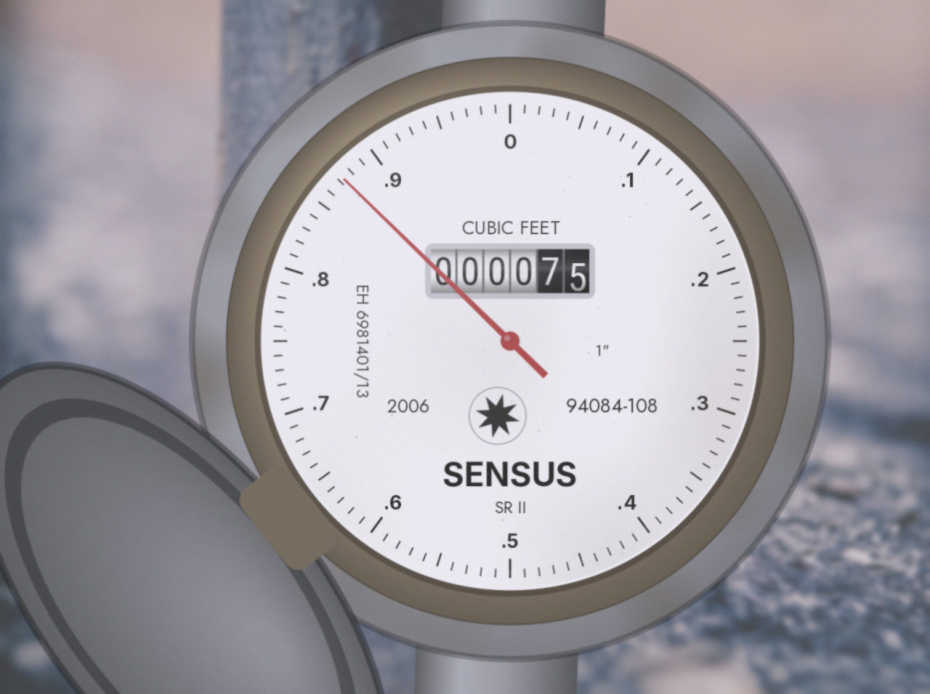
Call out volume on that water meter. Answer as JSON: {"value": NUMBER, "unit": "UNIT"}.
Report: {"value": 74.87, "unit": "ft³"}
